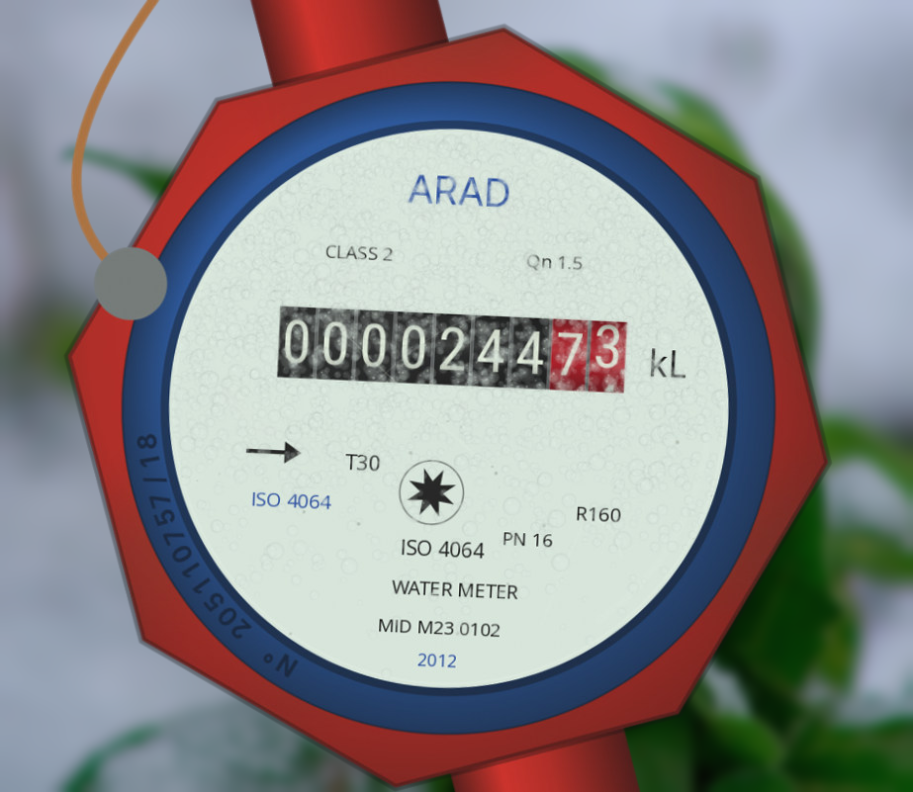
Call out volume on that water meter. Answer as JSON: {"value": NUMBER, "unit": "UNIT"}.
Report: {"value": 244.73, "unit": "kL"}
